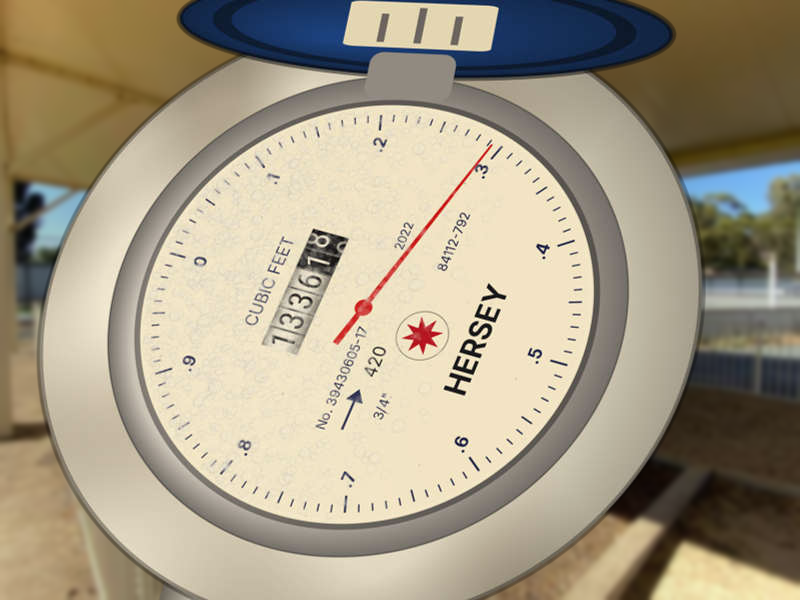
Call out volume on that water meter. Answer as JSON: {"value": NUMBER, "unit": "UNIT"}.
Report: {"value": 133618.29, "unit": "ft³"}
